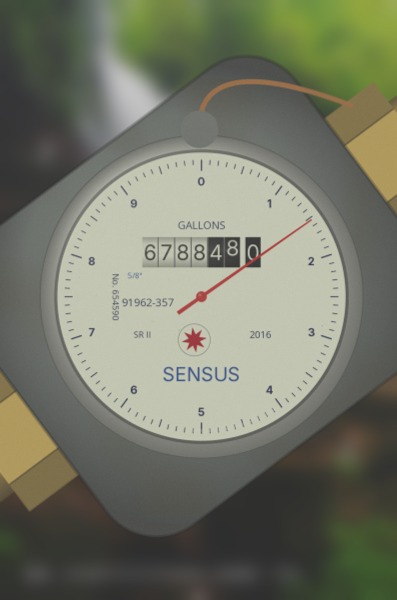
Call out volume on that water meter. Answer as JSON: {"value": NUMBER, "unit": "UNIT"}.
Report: {"value": 6788481.5, "unit": "gal"}
